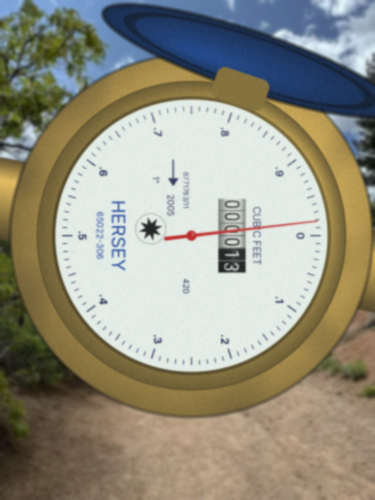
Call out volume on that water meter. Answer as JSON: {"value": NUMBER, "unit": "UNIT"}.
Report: {"value": 12.98, "unit": "ft³"}
